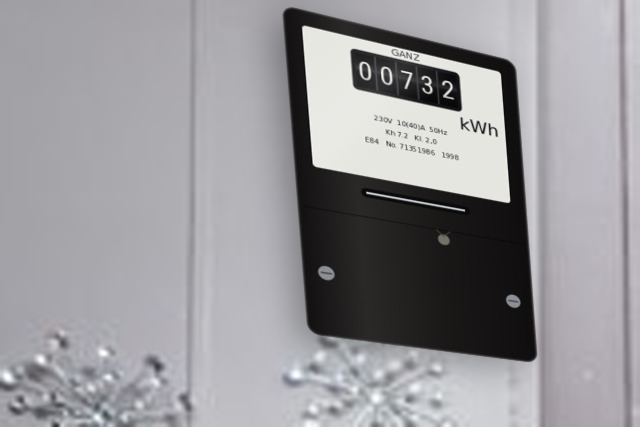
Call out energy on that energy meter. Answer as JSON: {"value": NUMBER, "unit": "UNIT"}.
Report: {"value": 732, "unit": "kWh"}
